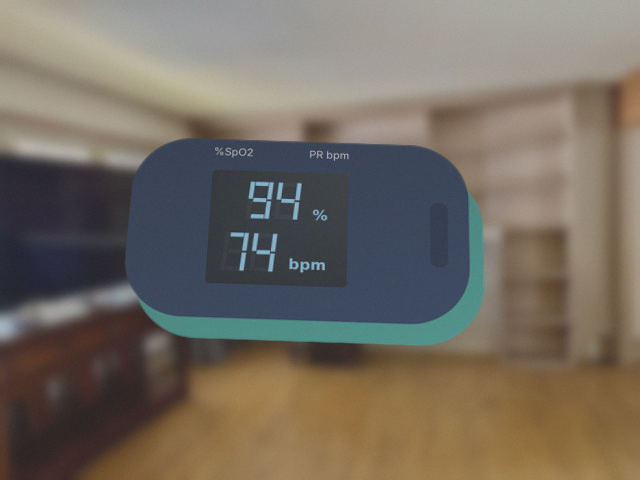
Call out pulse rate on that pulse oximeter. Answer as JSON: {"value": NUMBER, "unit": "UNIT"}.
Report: {"value": 74, "unit": "bpm"}
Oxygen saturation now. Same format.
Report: {"value": 94, "unit": "%"}
